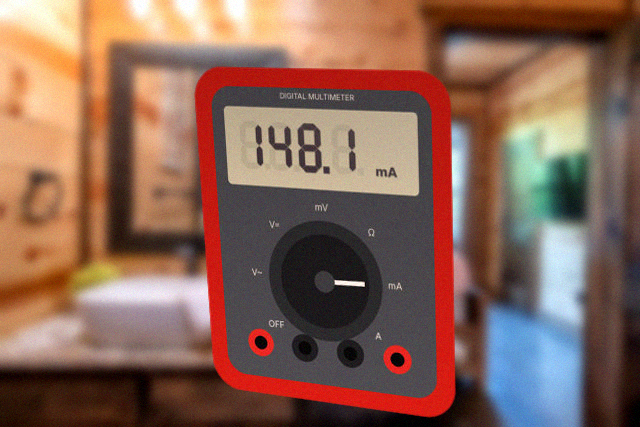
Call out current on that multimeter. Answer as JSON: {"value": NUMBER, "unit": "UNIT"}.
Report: {"value": 148.1, "unit": "mA"}
